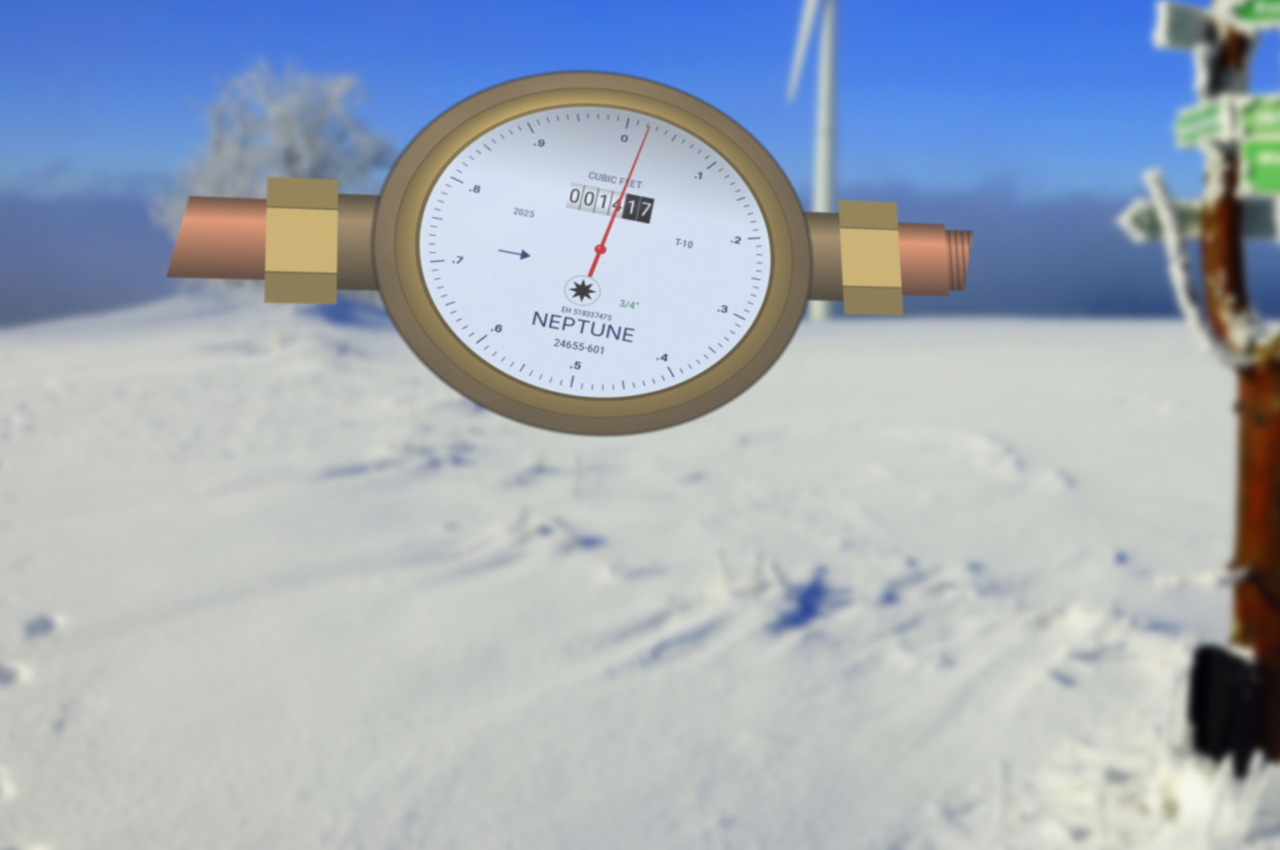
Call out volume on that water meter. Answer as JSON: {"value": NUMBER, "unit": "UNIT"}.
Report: {"value": 1417.02, "unit": "ft³"}
